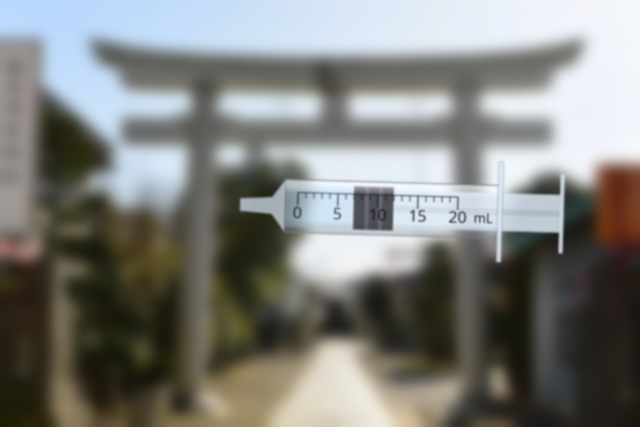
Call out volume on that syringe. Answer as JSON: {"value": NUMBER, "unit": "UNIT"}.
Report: {"value": 7, "unit": "mL"}
